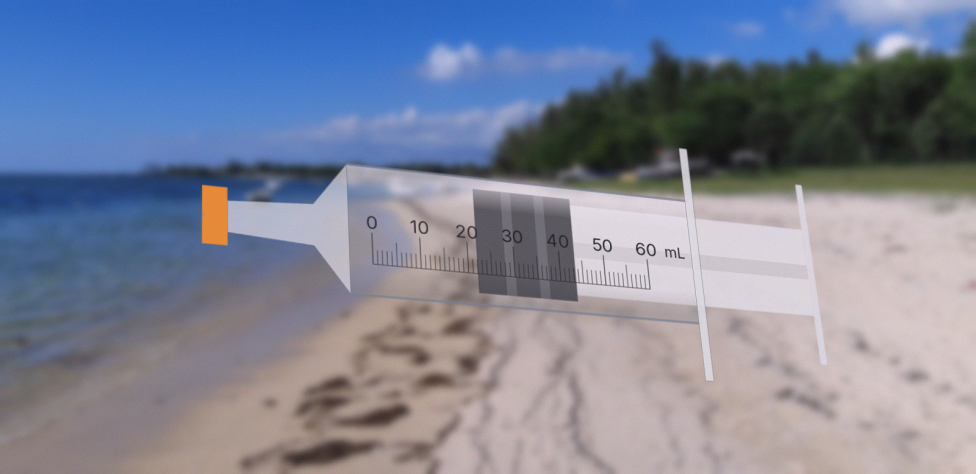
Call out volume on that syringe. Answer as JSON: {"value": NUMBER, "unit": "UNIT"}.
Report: {"value": 22, "unit": "mL"}
